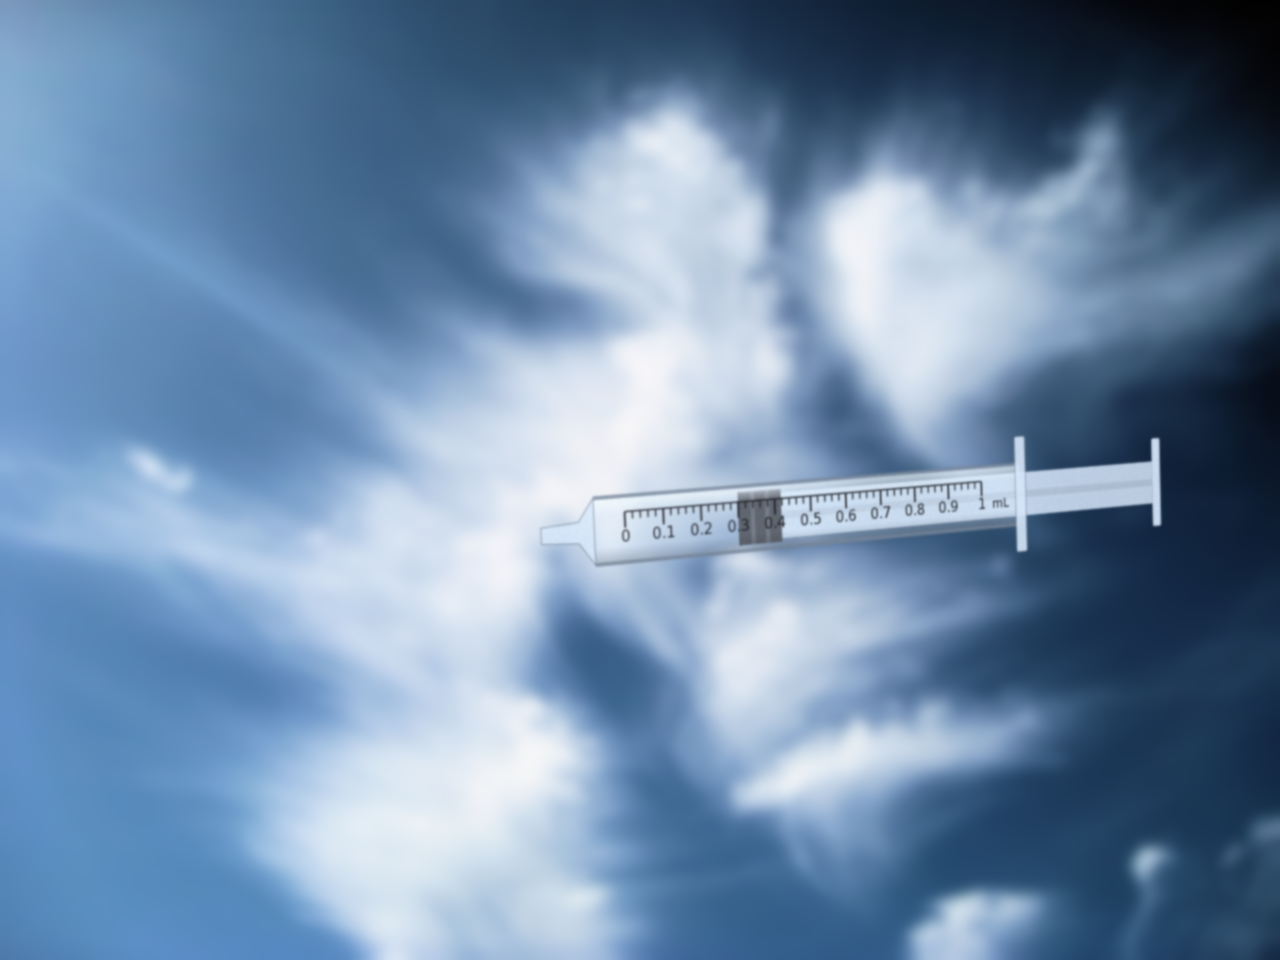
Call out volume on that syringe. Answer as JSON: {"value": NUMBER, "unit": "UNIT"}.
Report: {"value": 0.3, "unit": "mL"}
